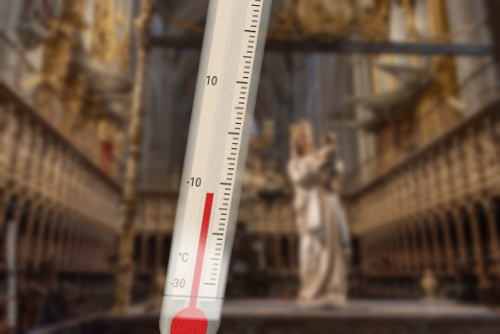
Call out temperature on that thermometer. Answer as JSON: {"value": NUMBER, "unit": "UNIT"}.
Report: {"value": -12, "unit": "°C"}
